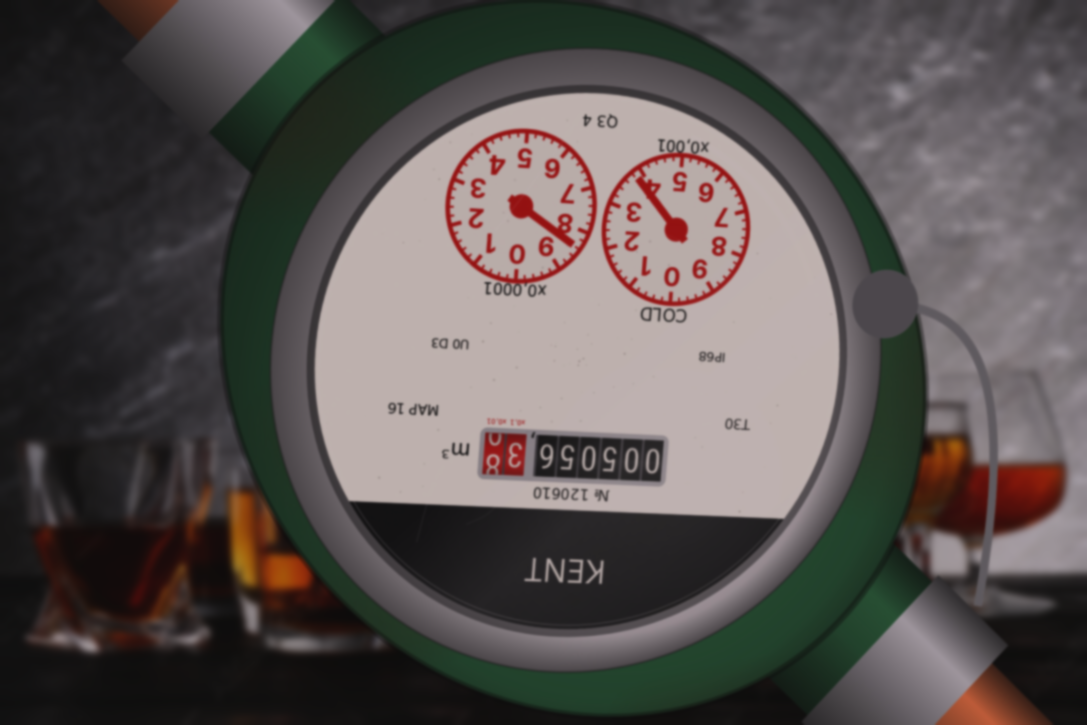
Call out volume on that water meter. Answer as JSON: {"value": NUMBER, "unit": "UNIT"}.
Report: {"value": 5056.3838, "unit": "m³"}
